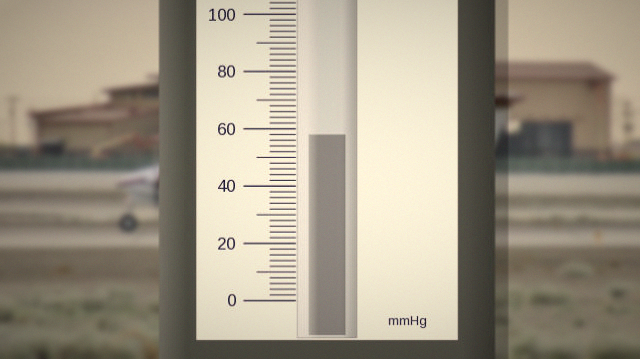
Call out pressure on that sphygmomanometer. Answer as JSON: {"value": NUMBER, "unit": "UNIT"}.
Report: {"value": 58, "unit": "mmHg"}
